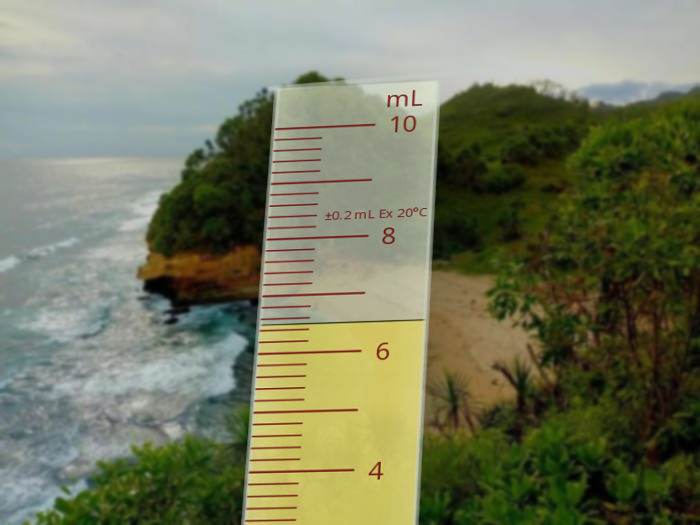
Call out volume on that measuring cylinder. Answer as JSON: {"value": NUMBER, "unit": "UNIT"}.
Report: {"value": 6.5, "unit": "mL"}
